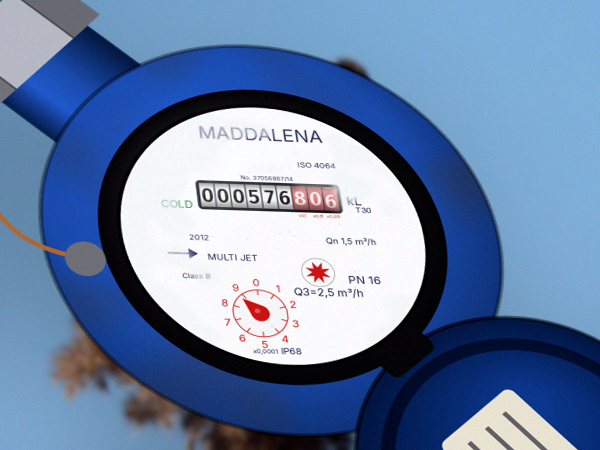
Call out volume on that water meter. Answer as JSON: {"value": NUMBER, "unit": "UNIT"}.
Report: {"value": 576.8058, "unit": "kL"}
